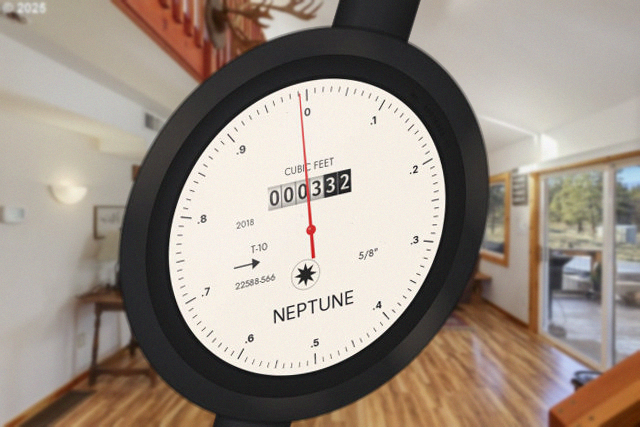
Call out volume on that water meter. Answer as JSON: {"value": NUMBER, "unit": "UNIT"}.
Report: {"value": 331.99, "unit": "ft³"}
